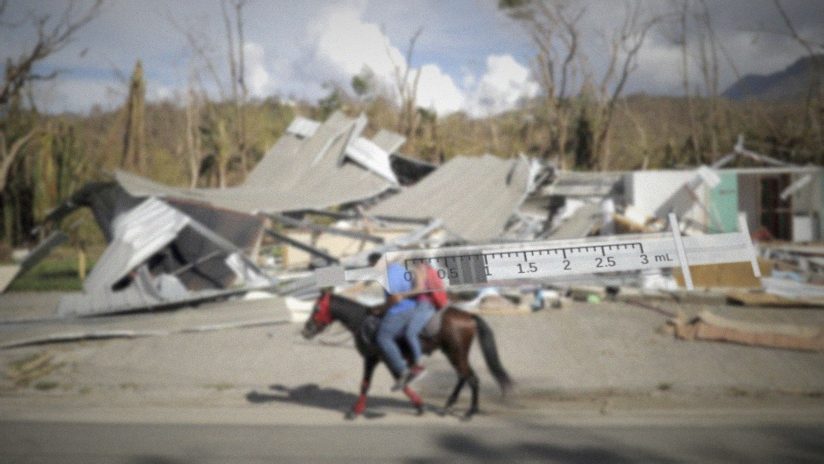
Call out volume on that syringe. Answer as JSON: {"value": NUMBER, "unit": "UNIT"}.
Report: {"value": 0.5, "unit": "mL"}
